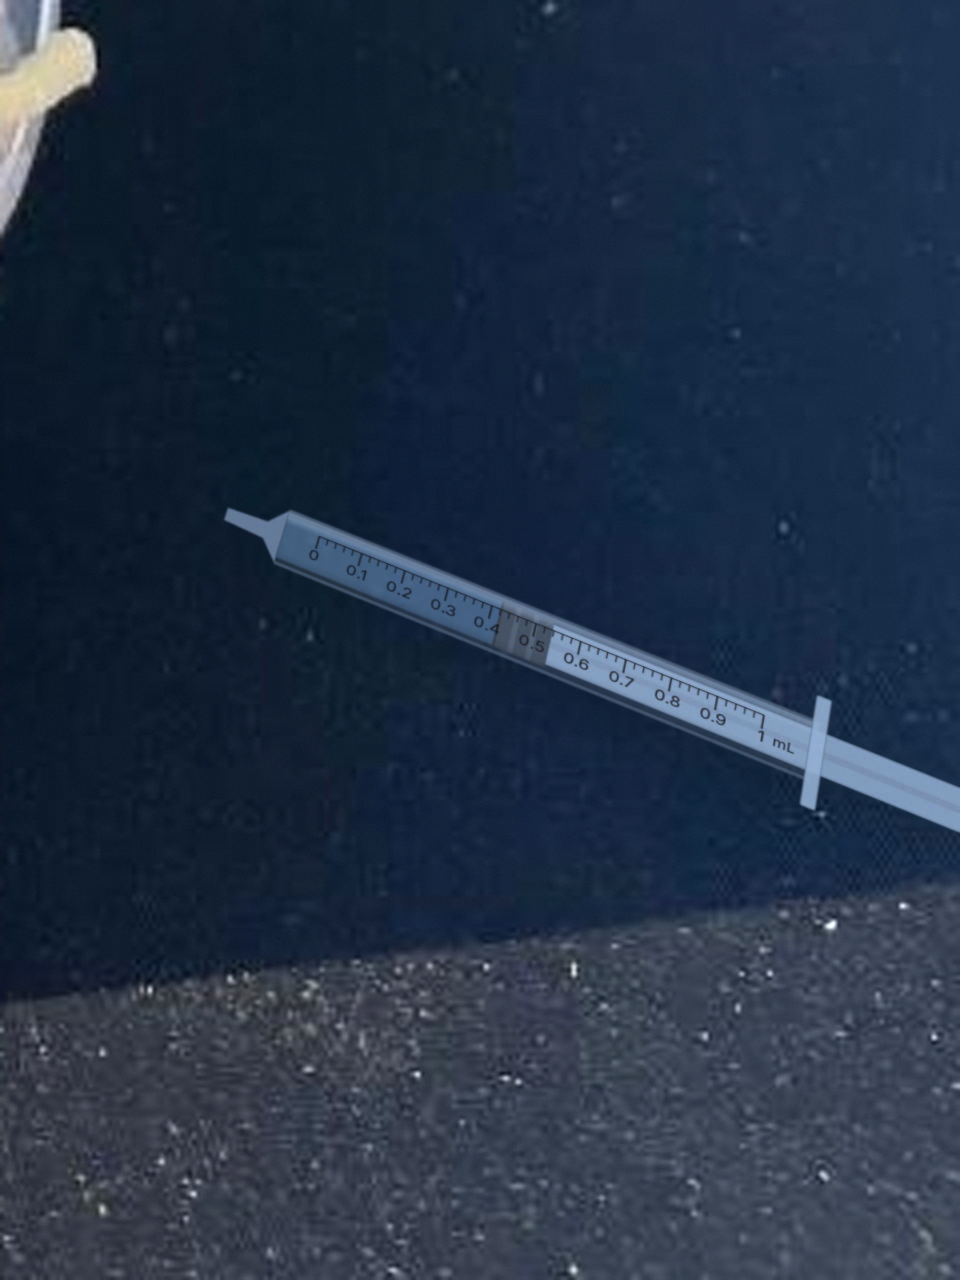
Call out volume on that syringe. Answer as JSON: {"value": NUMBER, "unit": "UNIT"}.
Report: {"value": 0.42, "unit": "mL"}
